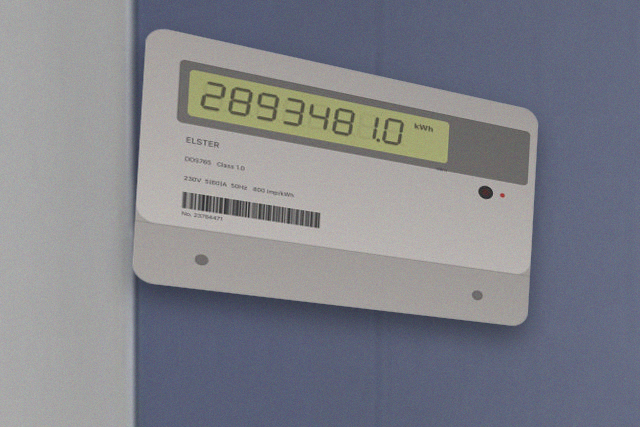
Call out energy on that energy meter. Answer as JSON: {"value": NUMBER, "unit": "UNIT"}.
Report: {"value": 2893481.0, "unit": "kWh"}
